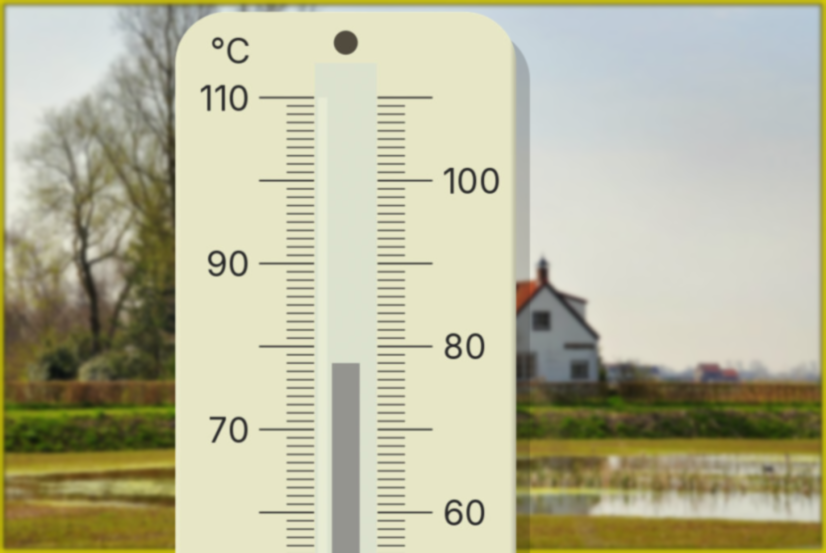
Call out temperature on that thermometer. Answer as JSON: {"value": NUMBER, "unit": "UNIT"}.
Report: {"value": 78, "unit": "°C"}
